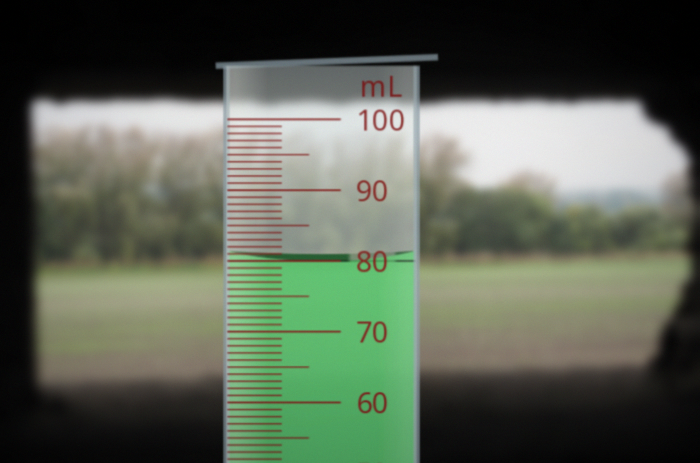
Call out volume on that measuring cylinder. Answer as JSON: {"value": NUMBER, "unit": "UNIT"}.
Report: {"value": 80, "unit": "mL"}
